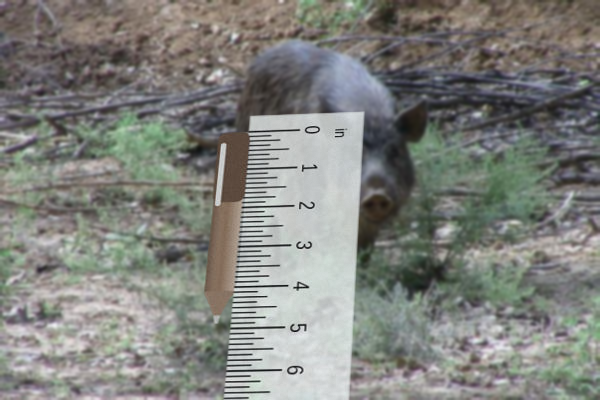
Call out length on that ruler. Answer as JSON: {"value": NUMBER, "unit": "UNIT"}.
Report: {"value": 4.875, "unit": "in"}
